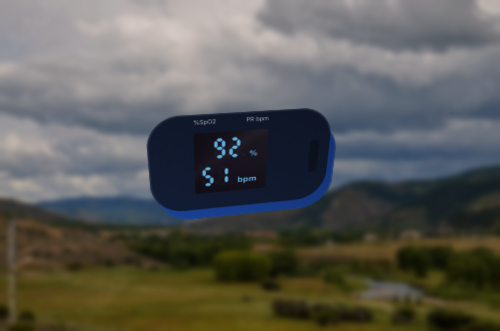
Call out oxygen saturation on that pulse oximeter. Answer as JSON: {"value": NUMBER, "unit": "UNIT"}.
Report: {"value": 92, "unit": "%"}
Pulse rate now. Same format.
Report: {"value": 51, "unit": "bpm"}
